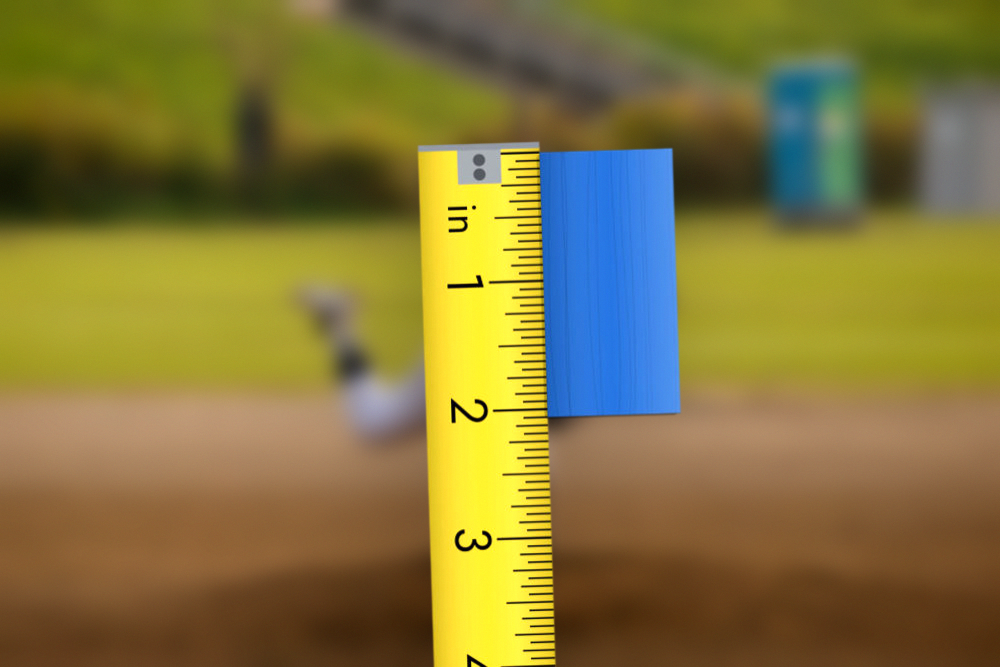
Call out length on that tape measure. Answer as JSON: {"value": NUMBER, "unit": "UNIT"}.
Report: {"value": 2.0625, "unit": "in"}
